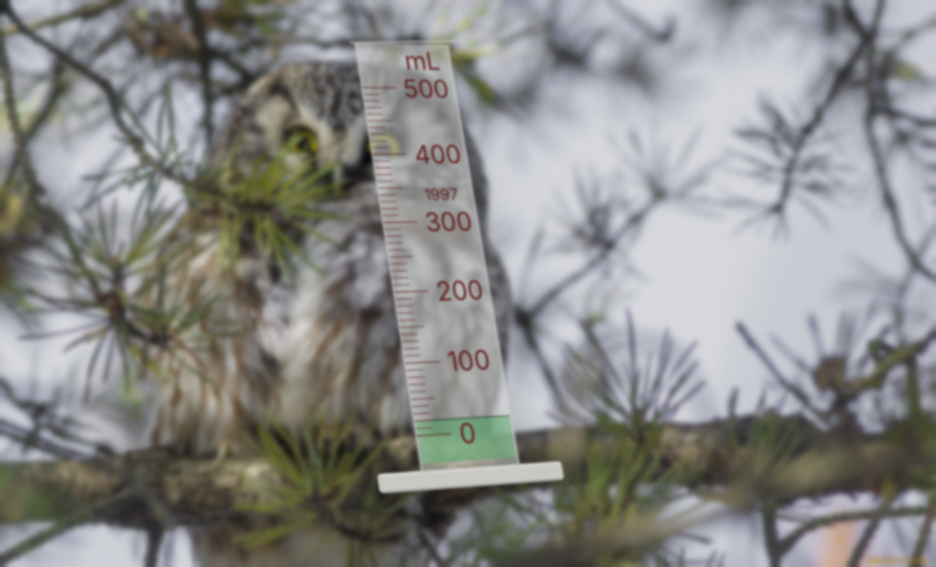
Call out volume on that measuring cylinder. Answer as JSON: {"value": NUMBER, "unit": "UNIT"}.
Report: {"value": 20, "unit": "mL"}
